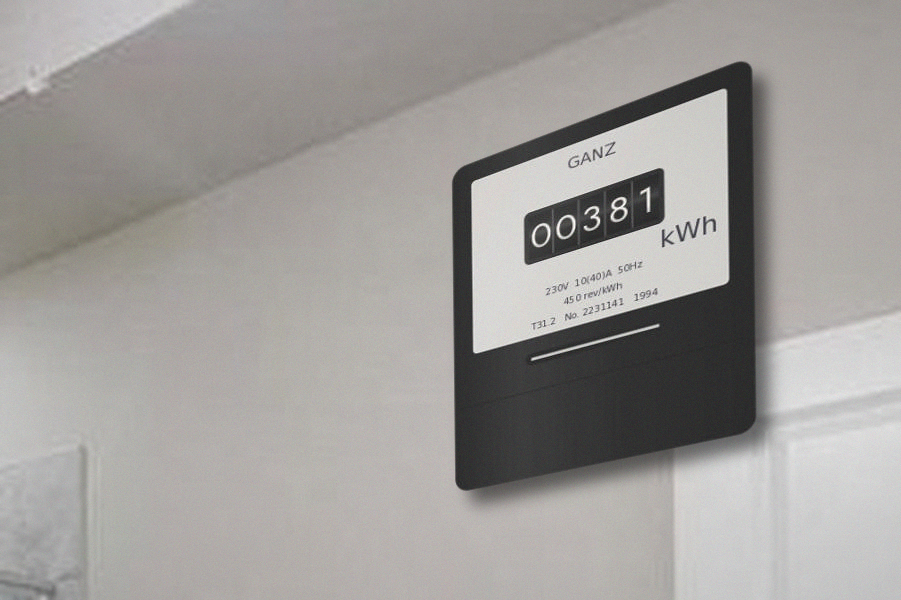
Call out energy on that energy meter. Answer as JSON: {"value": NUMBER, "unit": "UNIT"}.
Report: {"value": 381, "unit": "kWh"}
